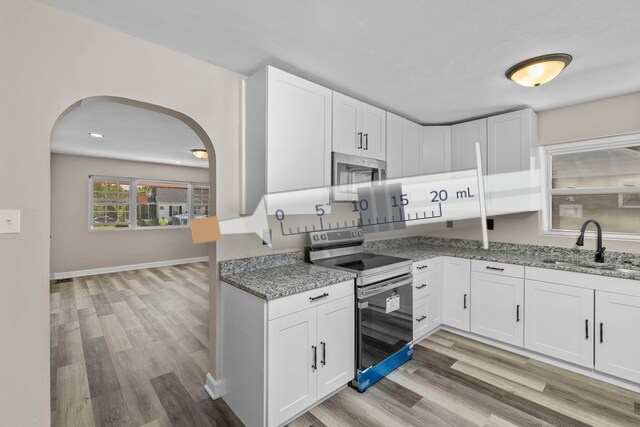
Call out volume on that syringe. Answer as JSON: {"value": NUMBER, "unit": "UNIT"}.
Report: {"value": 10, "unit": "mL"}
